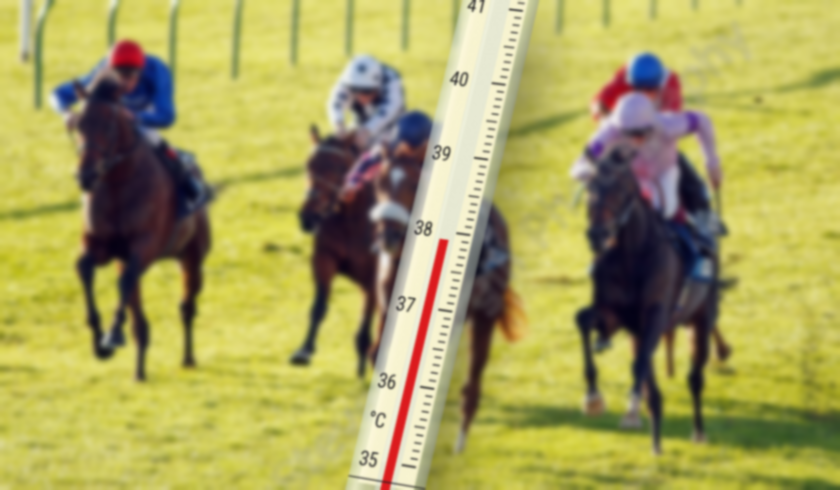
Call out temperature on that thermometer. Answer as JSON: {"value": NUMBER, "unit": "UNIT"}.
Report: {"value": 37.9, "unit": "°C"}
